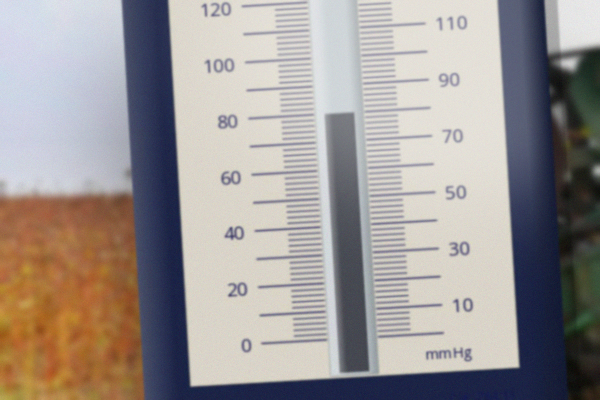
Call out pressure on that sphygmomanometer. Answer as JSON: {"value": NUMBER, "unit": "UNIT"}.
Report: {"value": 80, "unit": "mmHg"}
